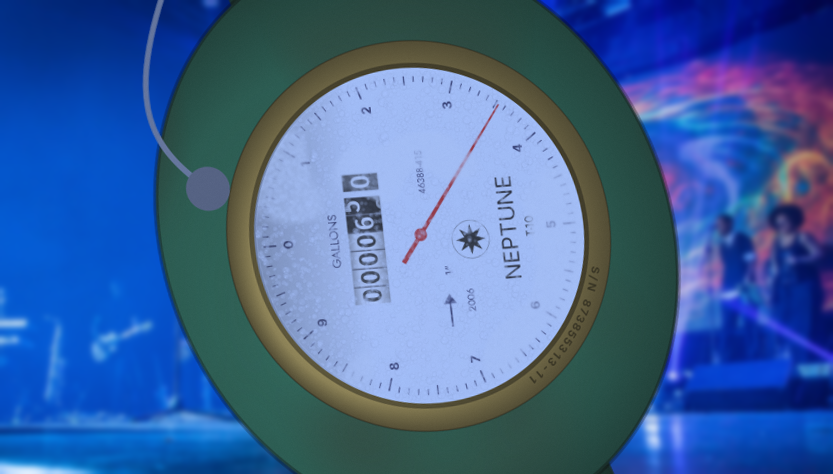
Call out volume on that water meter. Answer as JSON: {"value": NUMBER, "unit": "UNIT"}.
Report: {"value": 653.5, "unit": "gal"}
